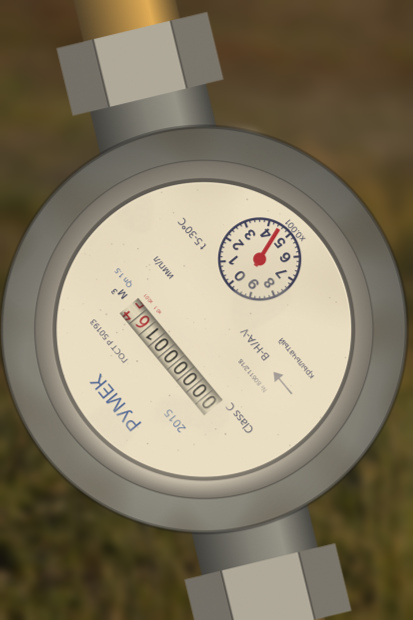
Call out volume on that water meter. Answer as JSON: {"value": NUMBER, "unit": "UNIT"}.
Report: {"value": 1.644, "unit": "m³"}
